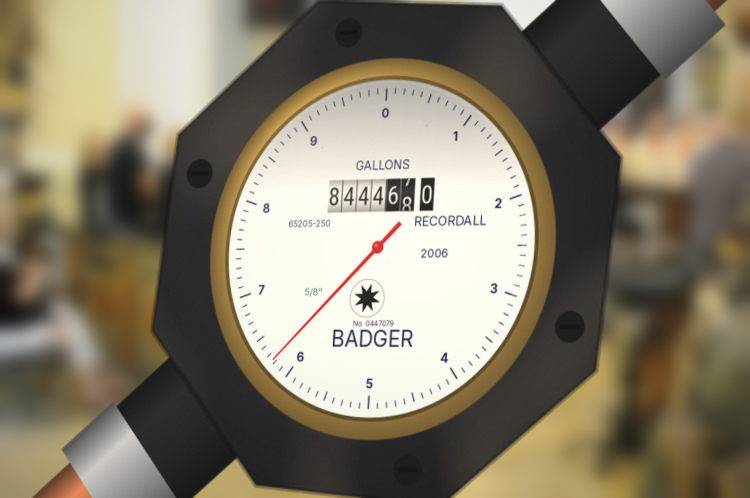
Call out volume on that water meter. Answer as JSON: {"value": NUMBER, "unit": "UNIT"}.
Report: {"value": 8444676.2, "unit": "gal"}
